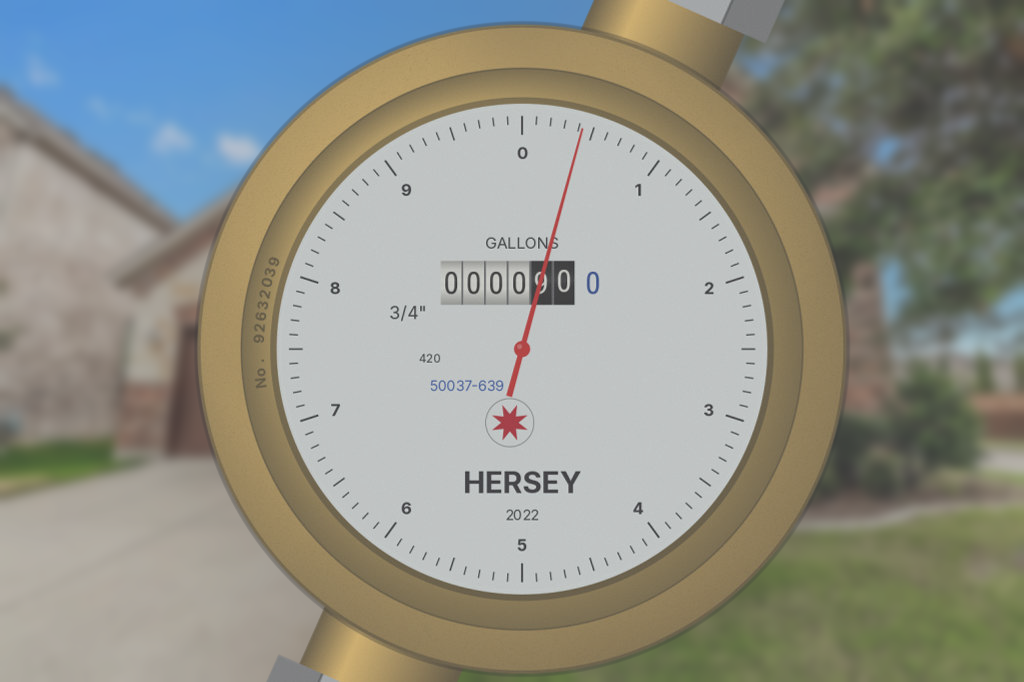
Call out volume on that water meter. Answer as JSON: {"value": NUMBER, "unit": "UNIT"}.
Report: {"value": 900.4, "unit": "gal"}
